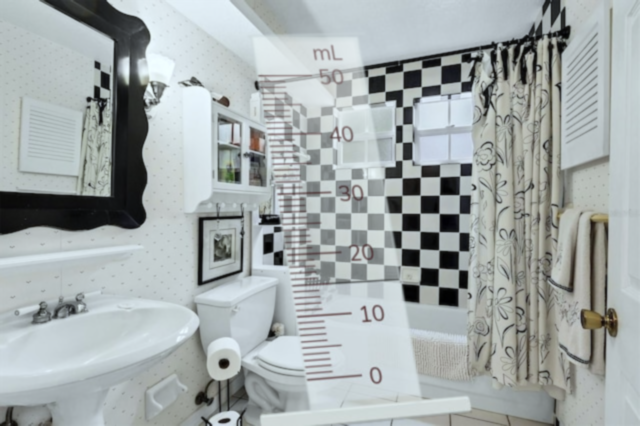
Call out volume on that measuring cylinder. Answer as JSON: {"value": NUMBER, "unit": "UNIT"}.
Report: {"value": 15, "unit": "mL"}
